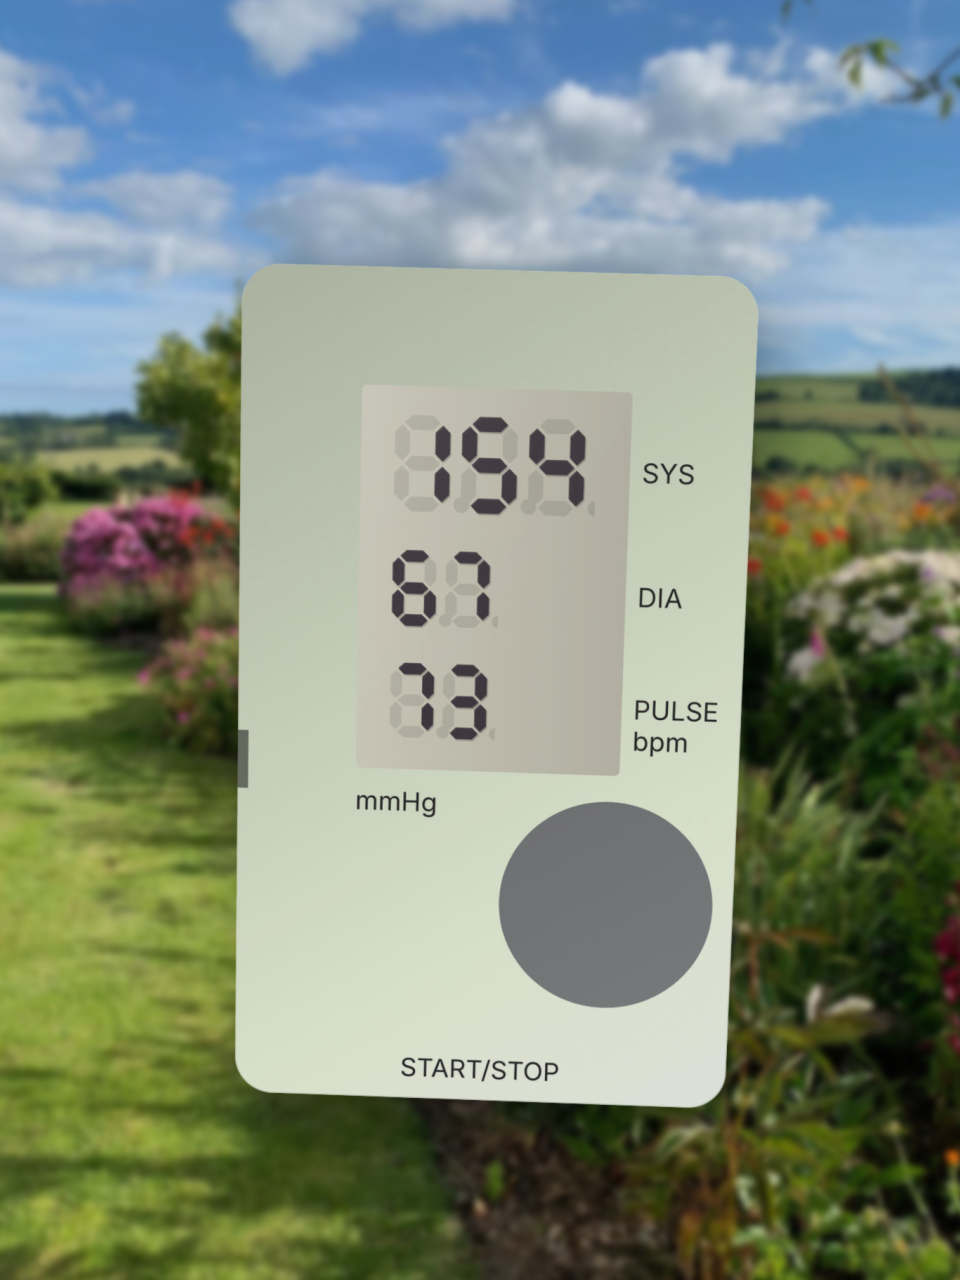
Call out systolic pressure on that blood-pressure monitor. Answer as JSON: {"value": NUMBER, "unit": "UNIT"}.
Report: {"value": 154, "unit": "mmHg"}
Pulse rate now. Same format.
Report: {"value": 73, "unit": "bpm"}
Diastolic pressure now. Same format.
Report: {"value": 67, "unit": "mmHg"}
